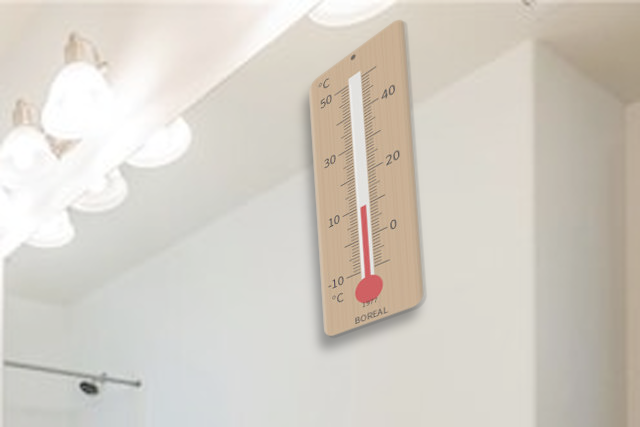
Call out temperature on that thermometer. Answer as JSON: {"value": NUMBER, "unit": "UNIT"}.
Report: {"value": 10, "unit": "°C"}
